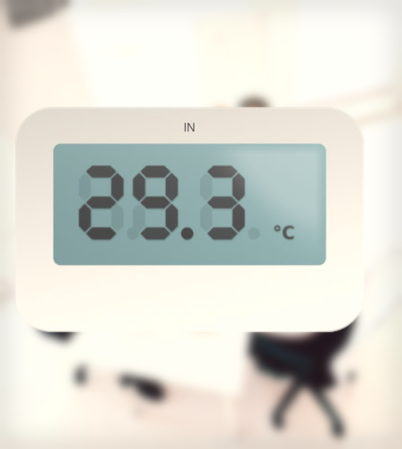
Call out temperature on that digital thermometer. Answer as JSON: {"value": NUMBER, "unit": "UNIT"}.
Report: {"value": 29.3, "unit": "°C"}
